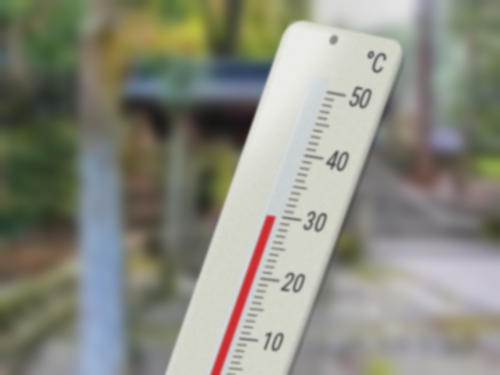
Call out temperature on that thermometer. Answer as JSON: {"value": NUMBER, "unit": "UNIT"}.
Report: {"value": 30, "unit": "°C"}
